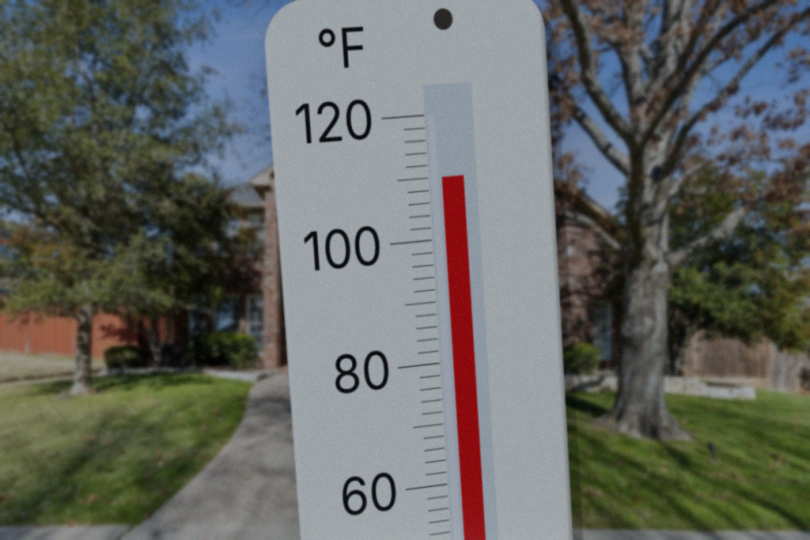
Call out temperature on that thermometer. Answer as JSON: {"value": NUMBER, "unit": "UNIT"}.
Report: {"value": 110, "unit": "°F"}
